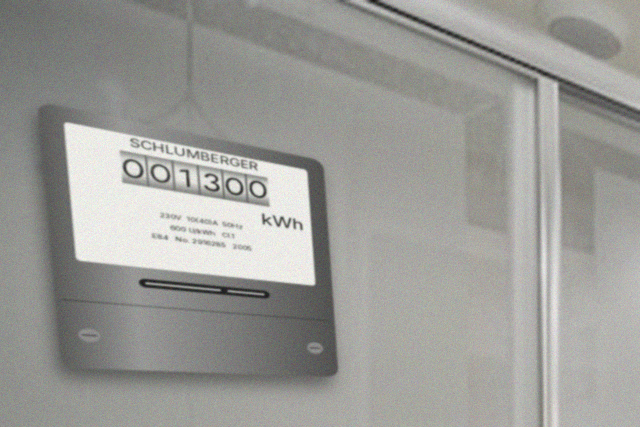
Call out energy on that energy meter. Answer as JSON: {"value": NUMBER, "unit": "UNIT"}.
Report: {"value": 1300, "unit": "kWh"}
